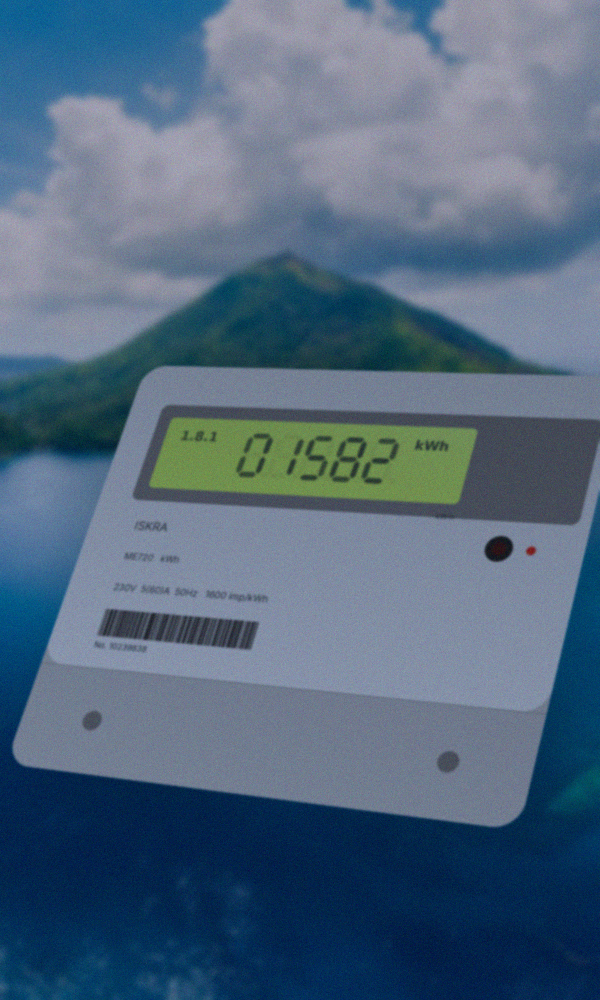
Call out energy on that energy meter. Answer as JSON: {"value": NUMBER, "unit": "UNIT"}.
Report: {"value": 1582, "unit": "kWh"}
